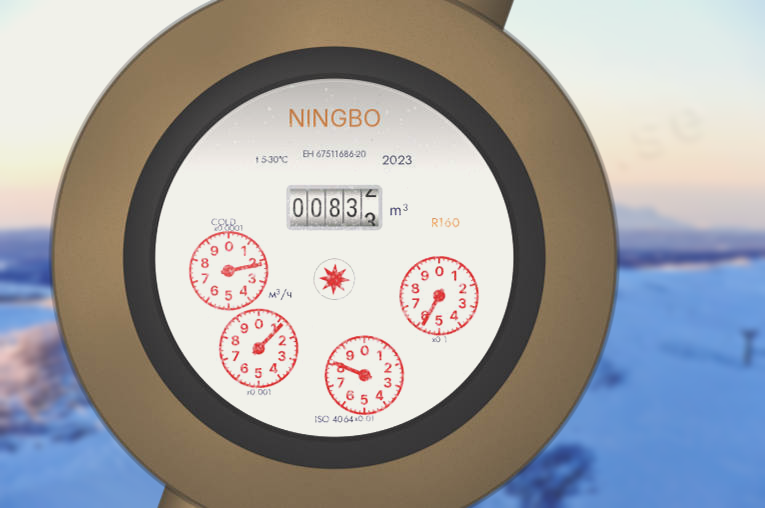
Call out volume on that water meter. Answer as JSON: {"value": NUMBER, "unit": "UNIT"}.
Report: {"value": 832.5812, "unit": "m³"}
